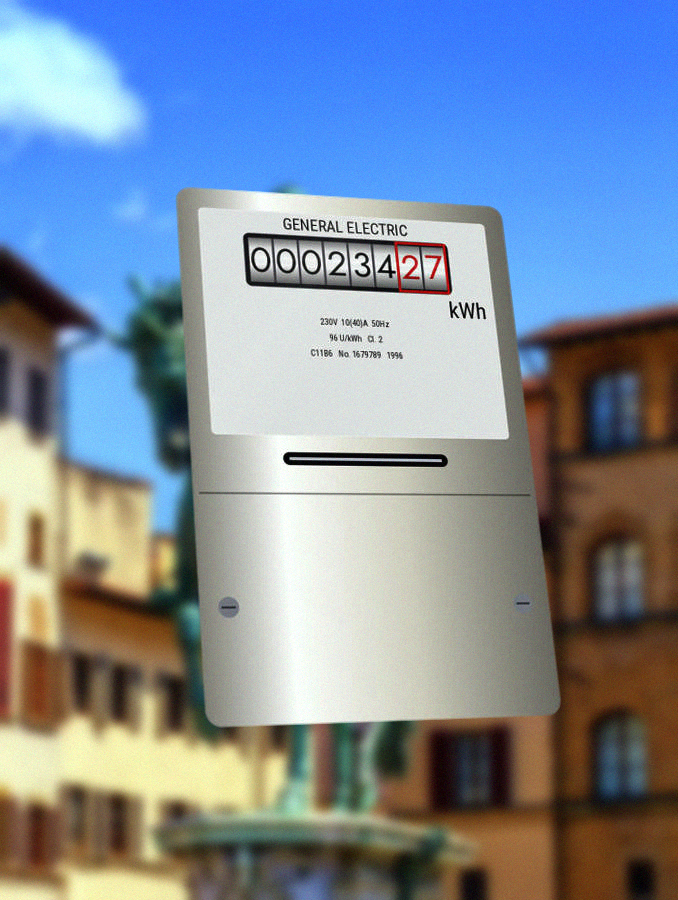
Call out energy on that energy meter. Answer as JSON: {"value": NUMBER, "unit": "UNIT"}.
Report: {"value": 234.27, "unit": "kWh"}
